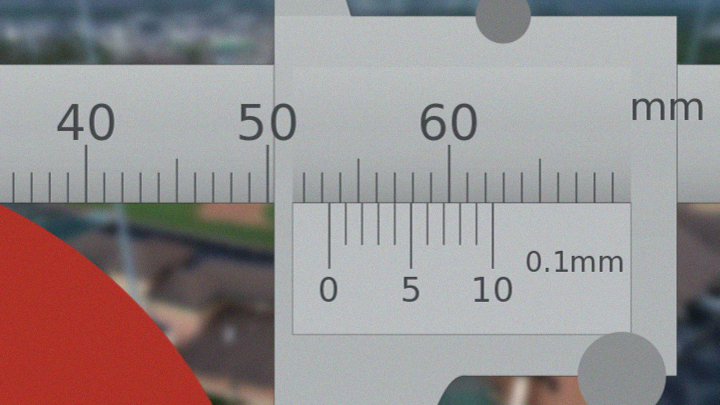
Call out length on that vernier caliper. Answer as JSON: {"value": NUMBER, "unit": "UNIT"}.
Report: {"value": 53.4, "unit": "mm"}
